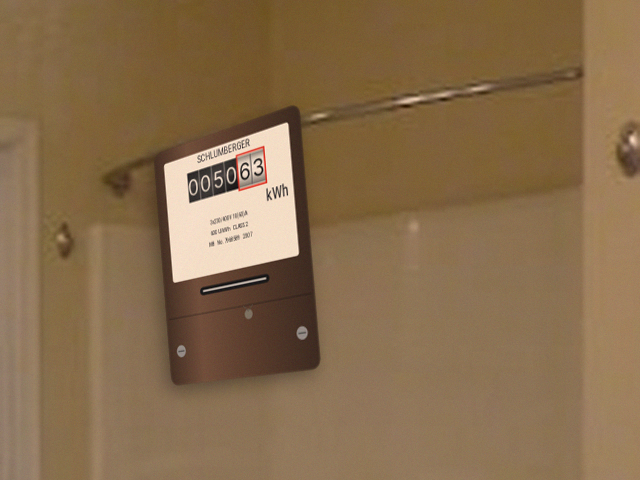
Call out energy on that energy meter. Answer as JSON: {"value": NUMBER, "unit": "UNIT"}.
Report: {"value": 50.63, "unit": "kWh"}
